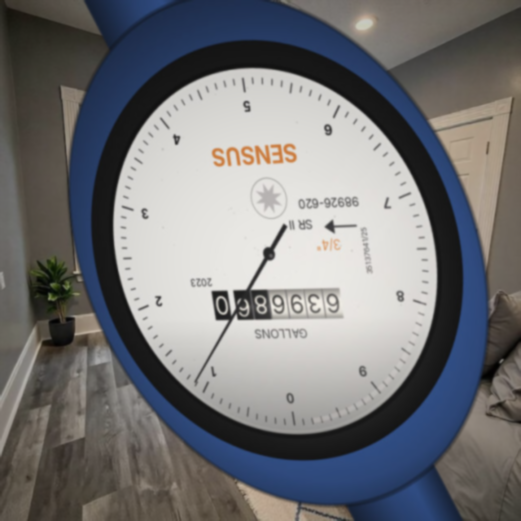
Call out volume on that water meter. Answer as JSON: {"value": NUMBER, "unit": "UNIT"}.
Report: {"value": 6396861.1, "unit": "gal"}
